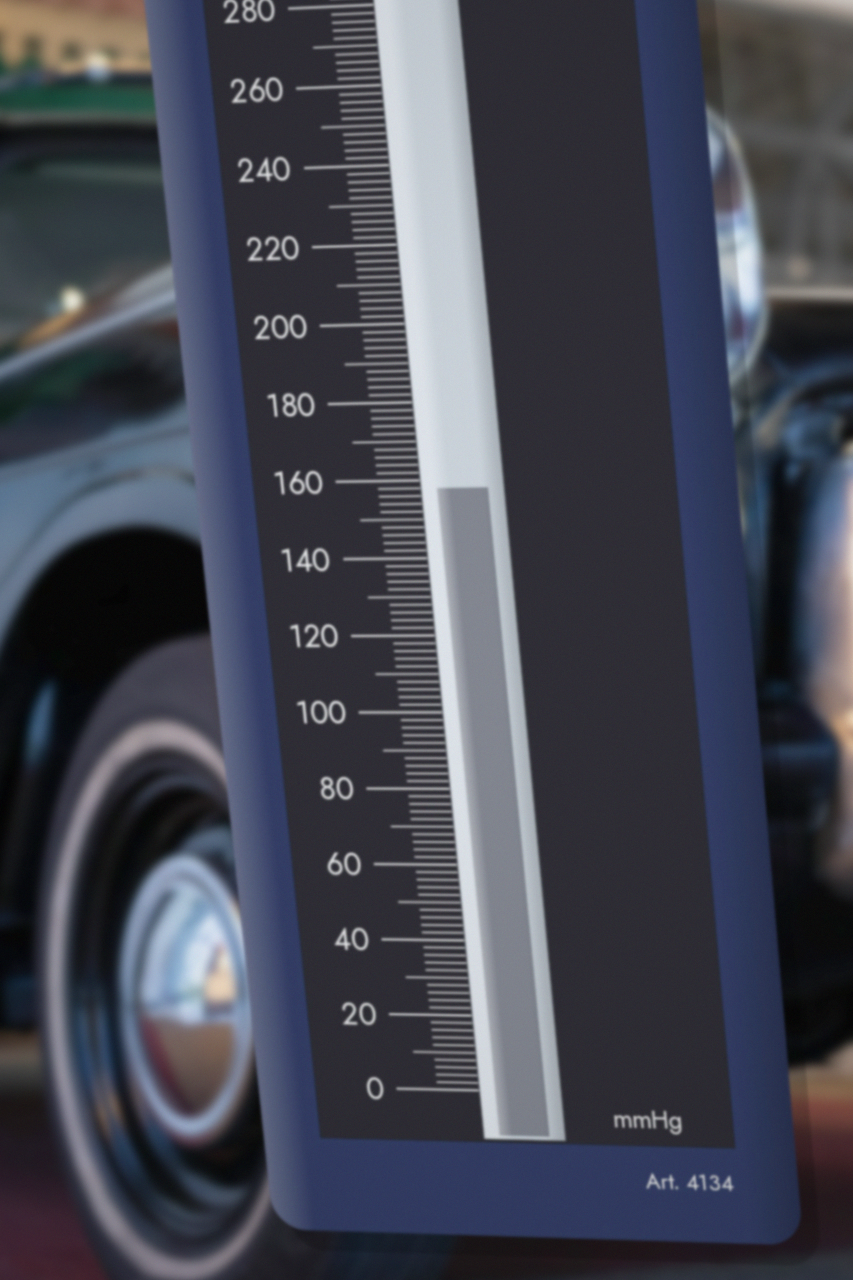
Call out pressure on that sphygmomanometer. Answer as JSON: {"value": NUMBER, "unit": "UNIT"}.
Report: {"value": 158, "unit": "mmHg"}
